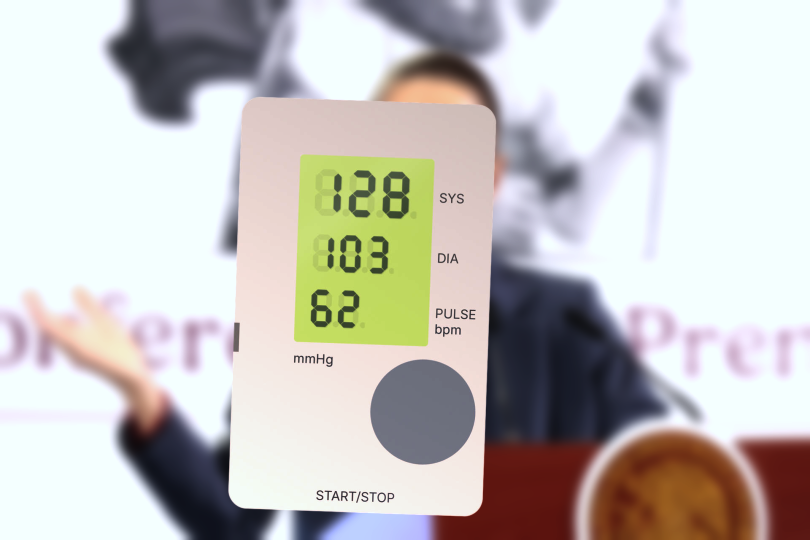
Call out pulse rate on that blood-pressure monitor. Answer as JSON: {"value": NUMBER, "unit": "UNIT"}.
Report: {"value": 62, "unit": "bpm"}
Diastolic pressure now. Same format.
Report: {"value": 103, "unit": "mmHg"}
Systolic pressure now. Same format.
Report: {"value": 128, "unit": "mmHg"}
